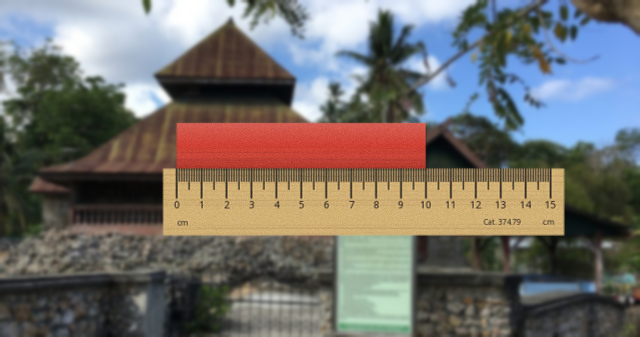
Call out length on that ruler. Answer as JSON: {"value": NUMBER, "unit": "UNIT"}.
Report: {"value": 10, "unit": "cm"}
